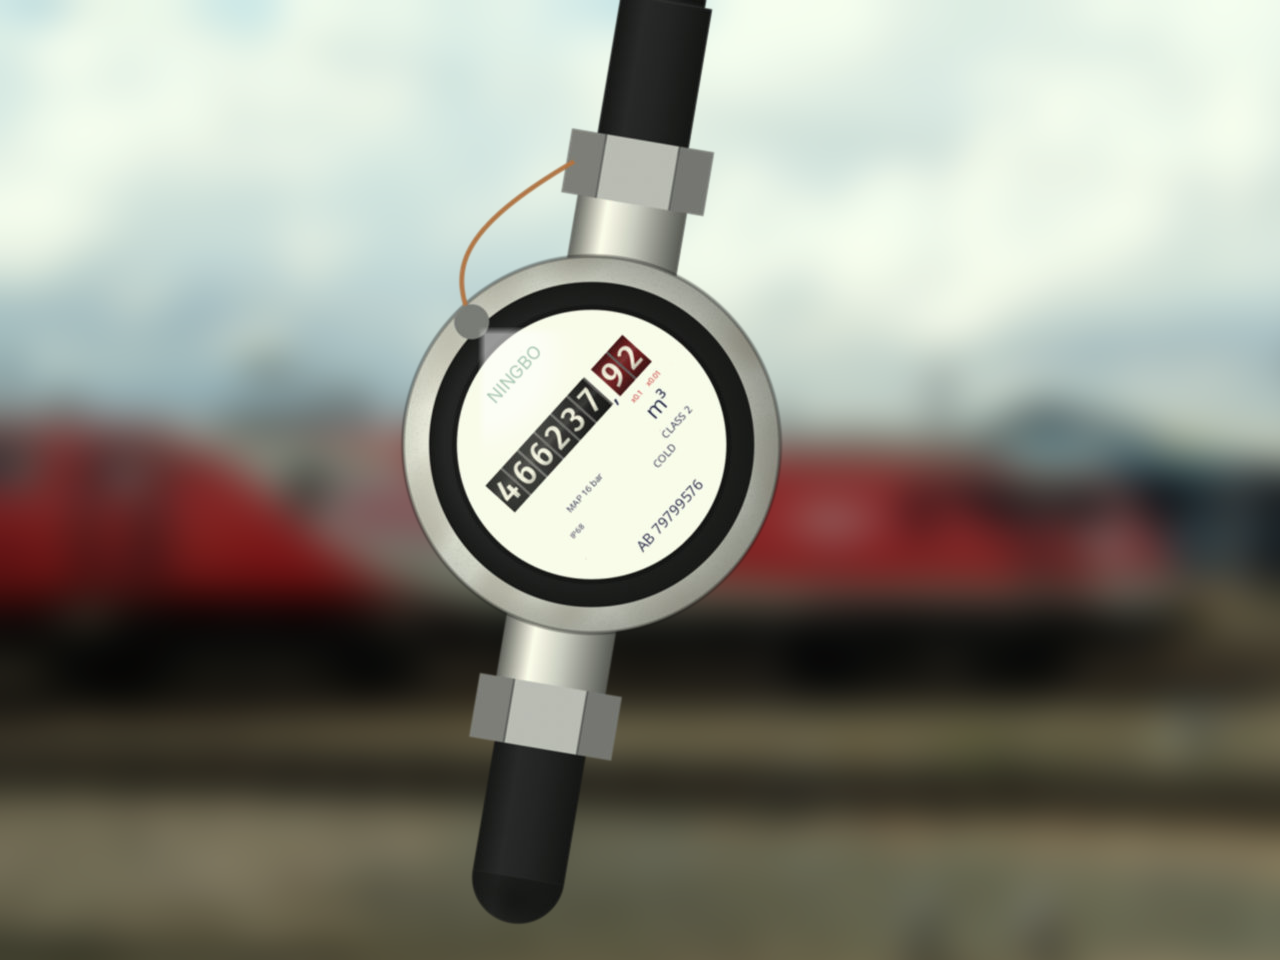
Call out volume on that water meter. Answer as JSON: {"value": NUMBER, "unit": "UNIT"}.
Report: {"value": 466237.92, "unit": "m³"}
